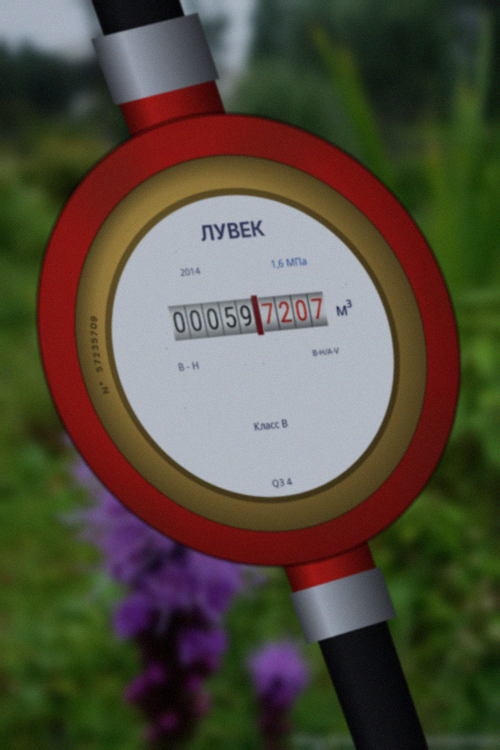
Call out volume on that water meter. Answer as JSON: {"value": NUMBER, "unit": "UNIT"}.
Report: {"value": 59.7207, "unit": "m³"}
